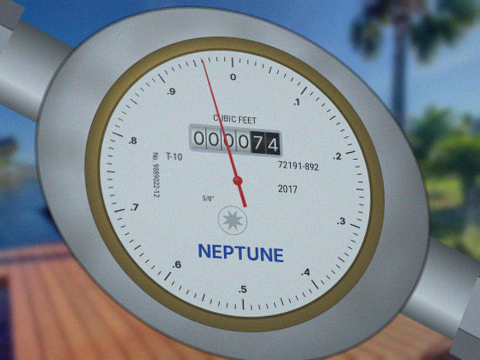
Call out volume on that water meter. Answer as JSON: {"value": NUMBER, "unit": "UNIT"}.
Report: {"value": 73.96, "unit": "ft³"}
